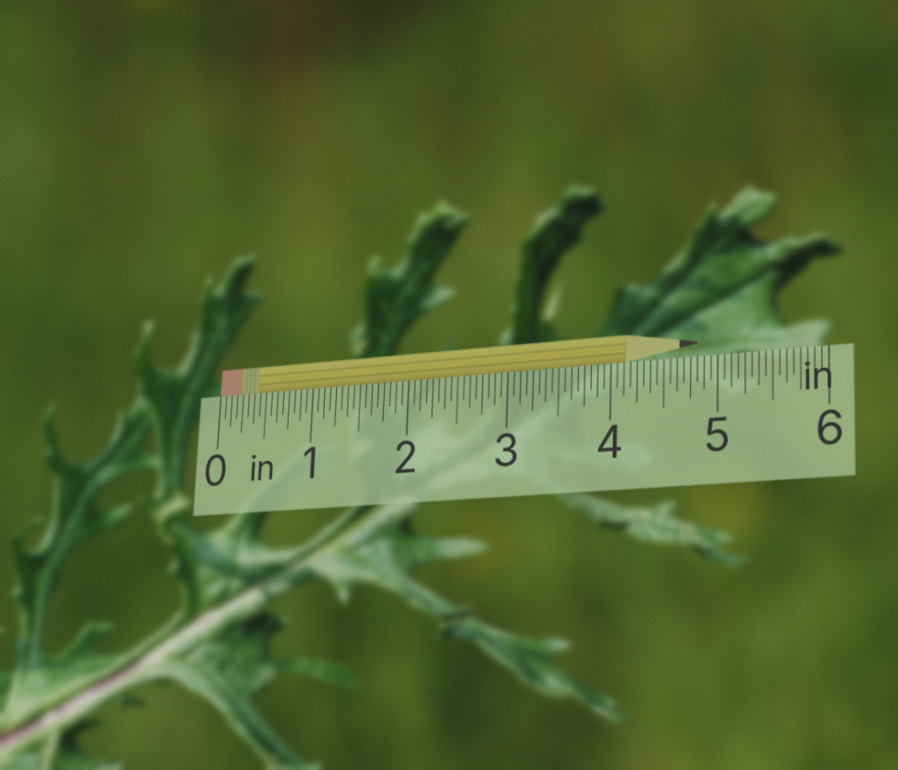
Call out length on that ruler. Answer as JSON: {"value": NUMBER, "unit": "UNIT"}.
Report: {"value": 4.8125, "unit": "in"}
